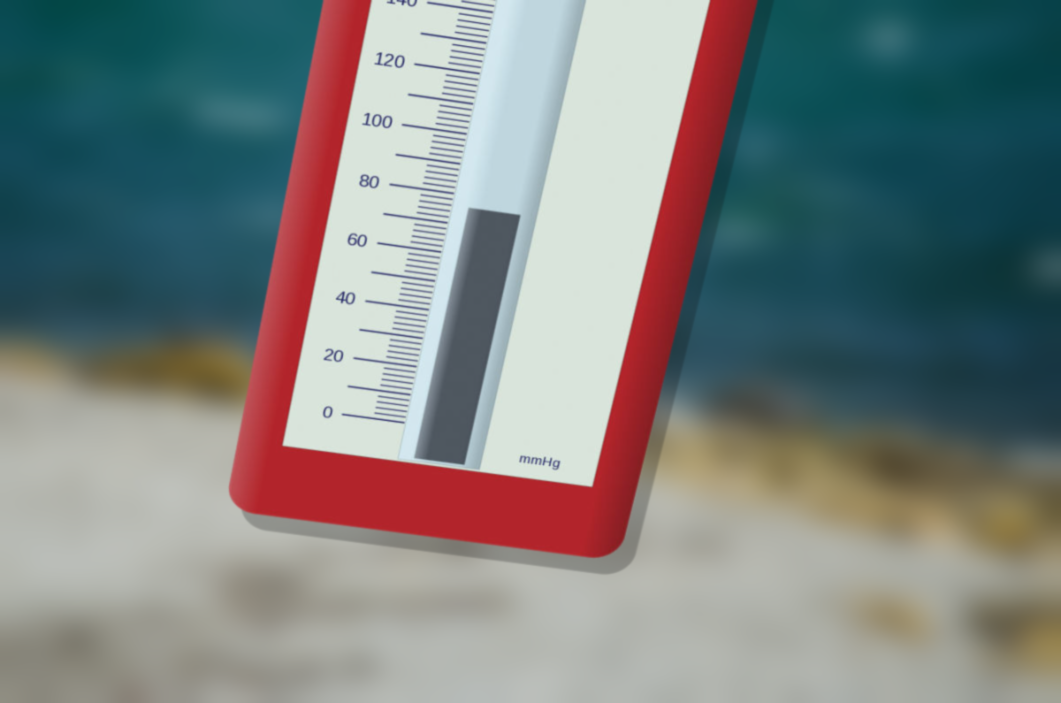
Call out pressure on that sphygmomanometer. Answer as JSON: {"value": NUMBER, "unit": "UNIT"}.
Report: {"value": 76, "unit": "mmHg"}
